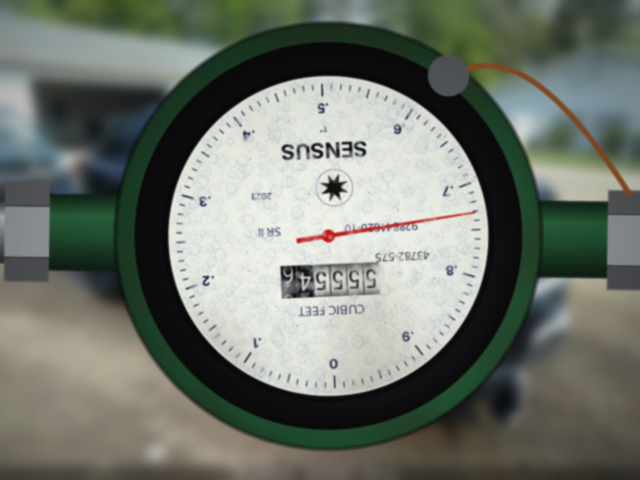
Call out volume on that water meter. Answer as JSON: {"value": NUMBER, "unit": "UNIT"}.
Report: {"value": 555545.73, "unit": "ft³"}
